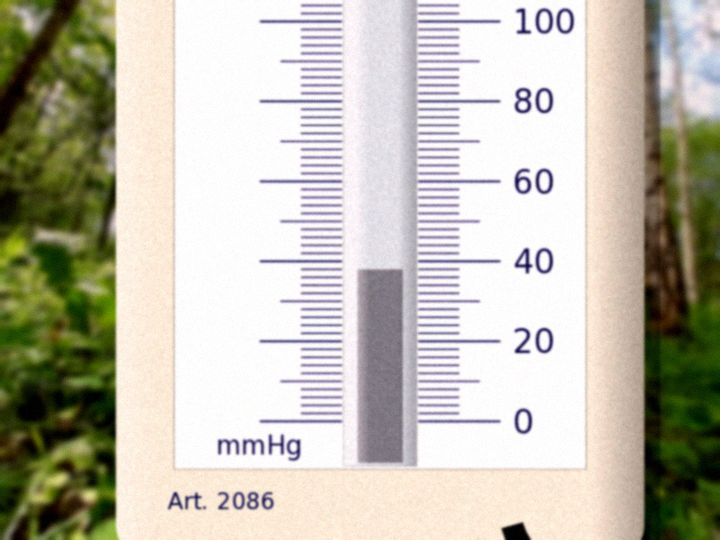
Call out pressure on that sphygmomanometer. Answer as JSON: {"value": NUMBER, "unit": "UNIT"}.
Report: {"value": 38, "unit": "mmHg"}
